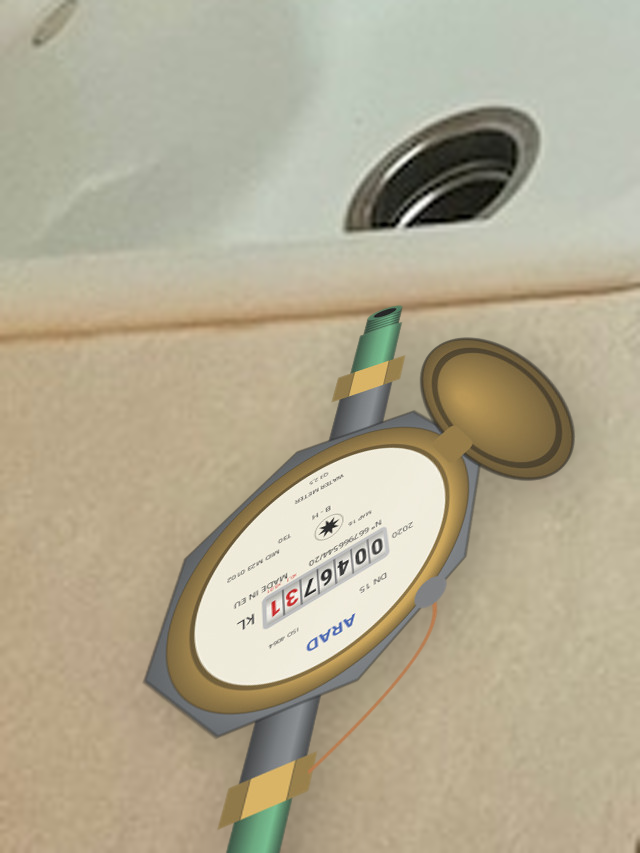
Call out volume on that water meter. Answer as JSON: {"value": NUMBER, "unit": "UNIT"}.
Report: {"value": 467.31, "unit": "kL"}
